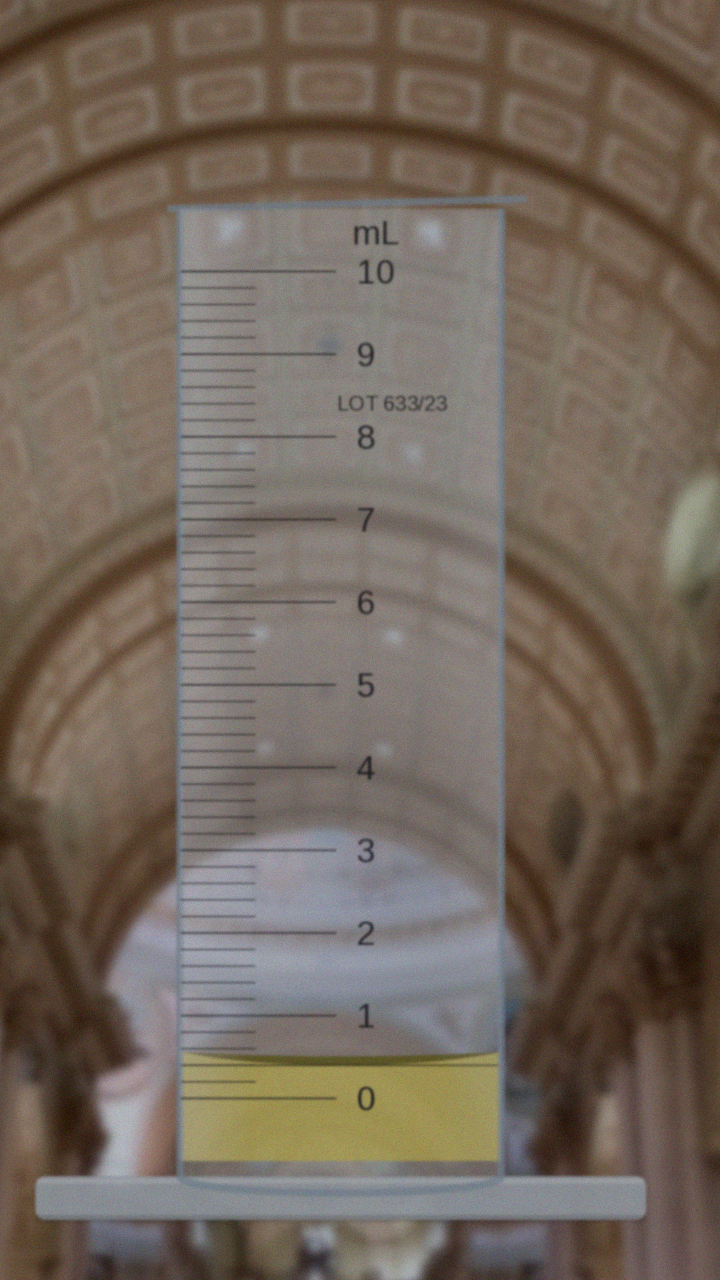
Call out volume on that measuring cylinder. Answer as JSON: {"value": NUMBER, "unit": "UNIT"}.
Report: {"value": 0.4, "unit": "mL"}
